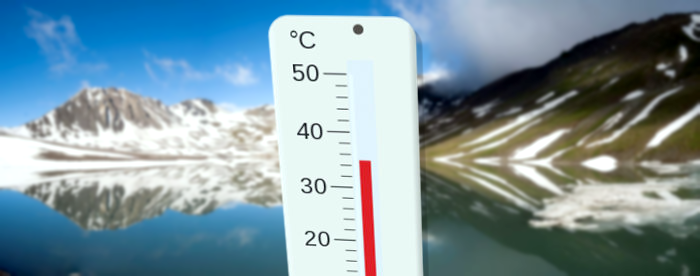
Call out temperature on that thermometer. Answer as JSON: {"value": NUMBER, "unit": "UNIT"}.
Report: {"value": 35, "unit": "°C"}
